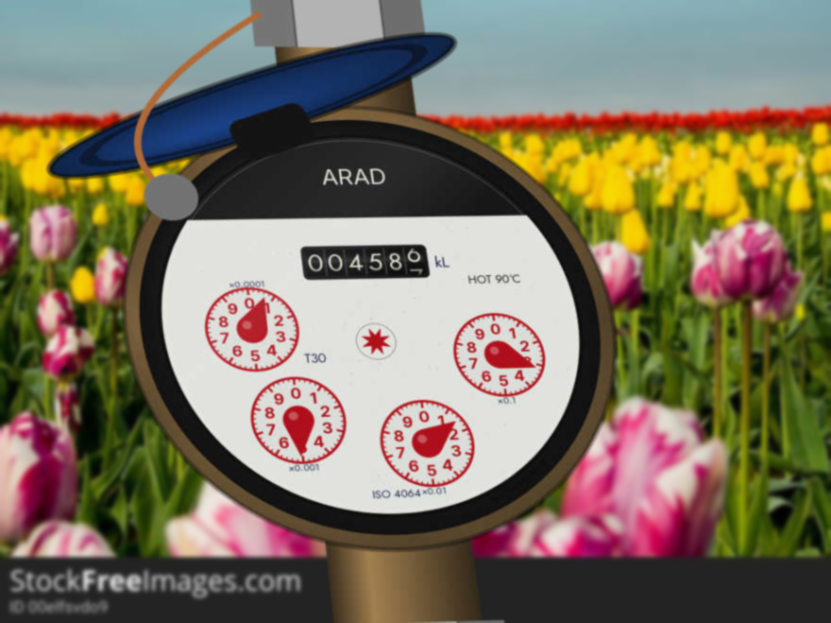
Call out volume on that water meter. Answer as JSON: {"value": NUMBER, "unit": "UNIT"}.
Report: {"value": 4586.3150, "unit": "kL"}
